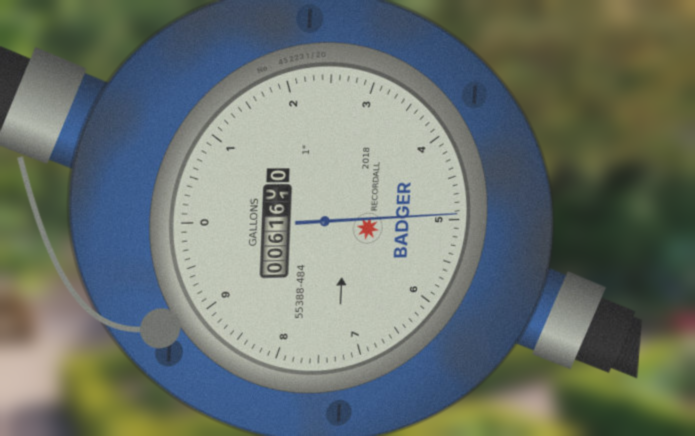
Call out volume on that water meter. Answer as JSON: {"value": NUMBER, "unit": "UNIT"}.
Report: {"value": 61604.9, "unit": "gal"}
